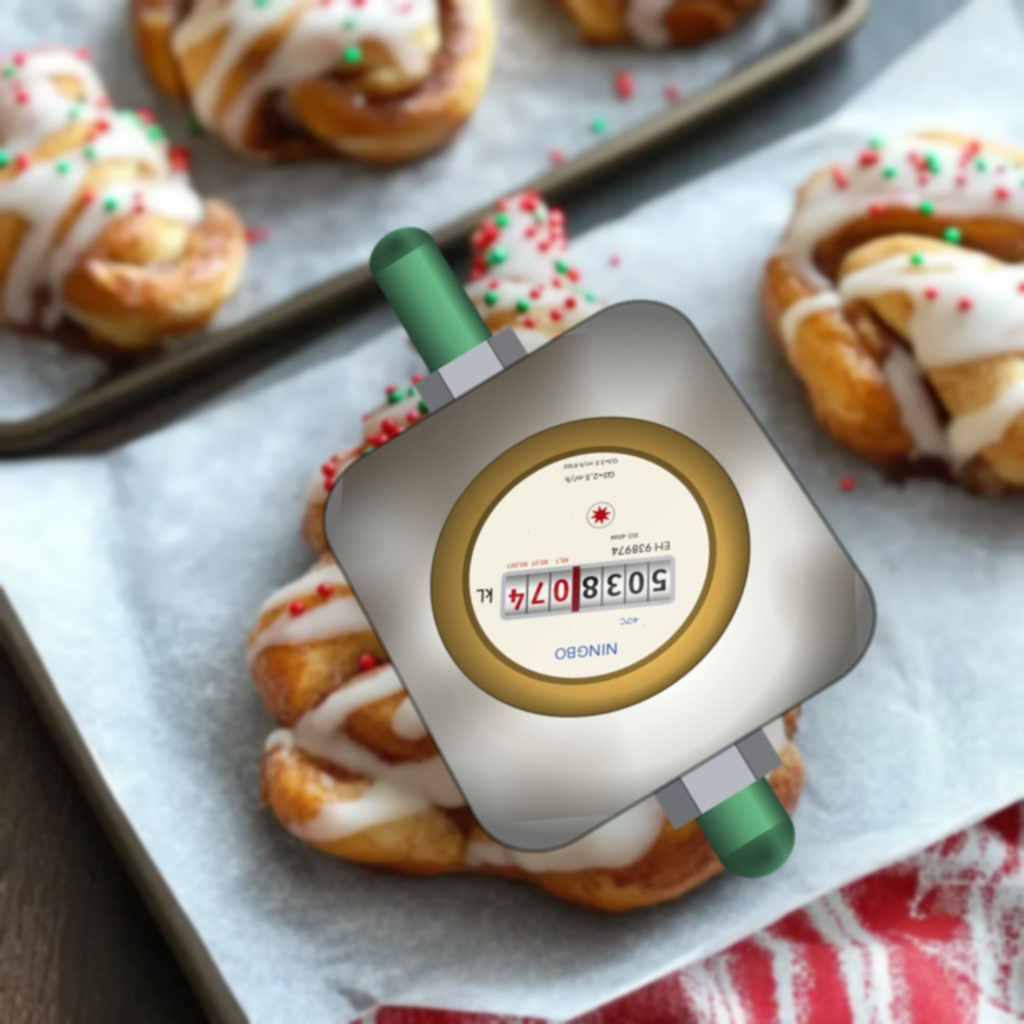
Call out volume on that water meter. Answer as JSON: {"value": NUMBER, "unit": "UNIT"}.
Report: {"value": 5038.074, "unit": "kL"}
